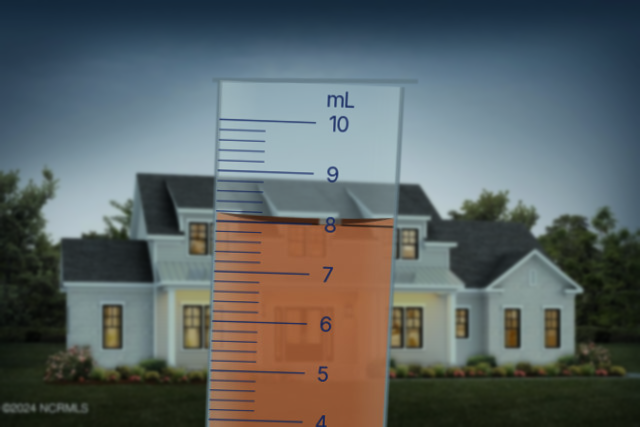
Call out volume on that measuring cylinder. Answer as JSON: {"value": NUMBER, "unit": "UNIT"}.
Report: {"value": 8, "unit": "mL"}
